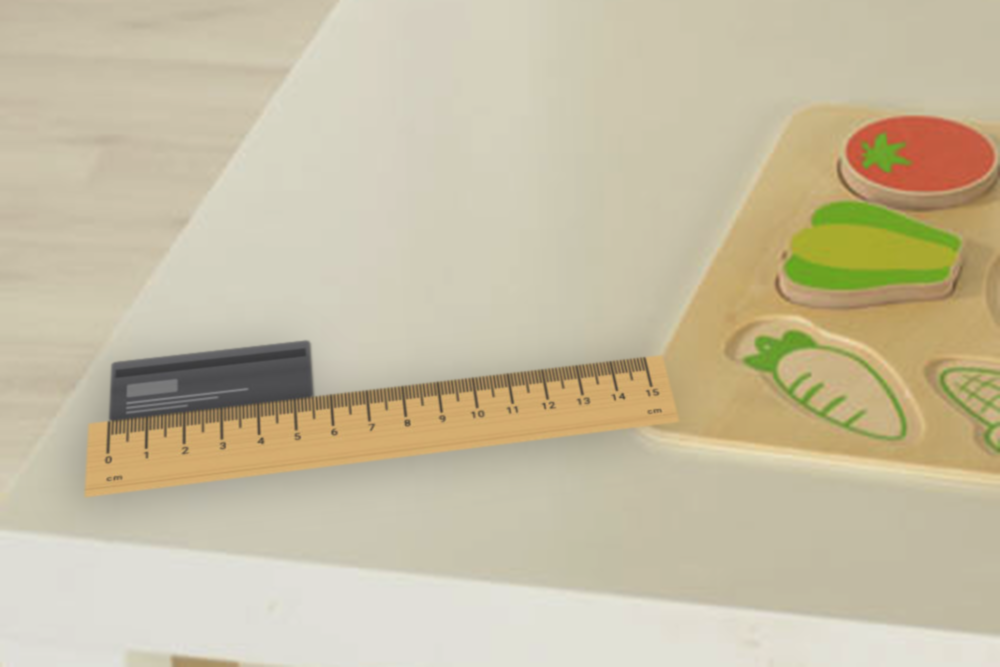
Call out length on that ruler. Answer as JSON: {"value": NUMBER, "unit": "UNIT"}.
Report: {"value": 5.5, "unit": "cm"}
